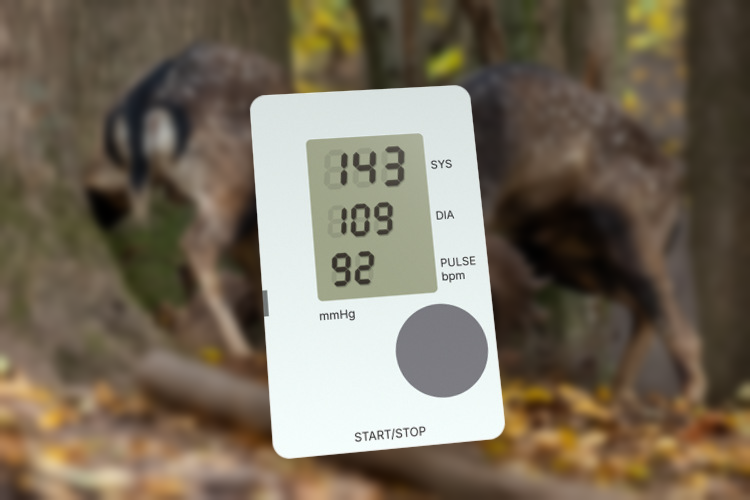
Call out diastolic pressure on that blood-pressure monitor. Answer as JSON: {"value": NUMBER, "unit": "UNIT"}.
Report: {"value": 109, "unit": "mmHg"}
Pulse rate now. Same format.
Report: {"value": 92, "unit": "bpm"}
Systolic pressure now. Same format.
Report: {"value": 143, "unit": "mmHg"}
